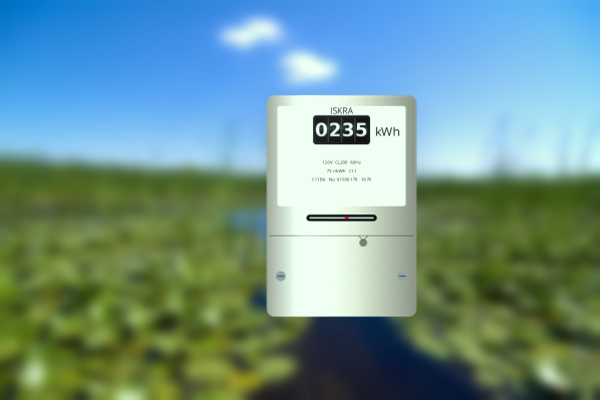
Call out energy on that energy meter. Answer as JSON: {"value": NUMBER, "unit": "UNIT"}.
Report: {"value": 235, "unit": "kWh"}
